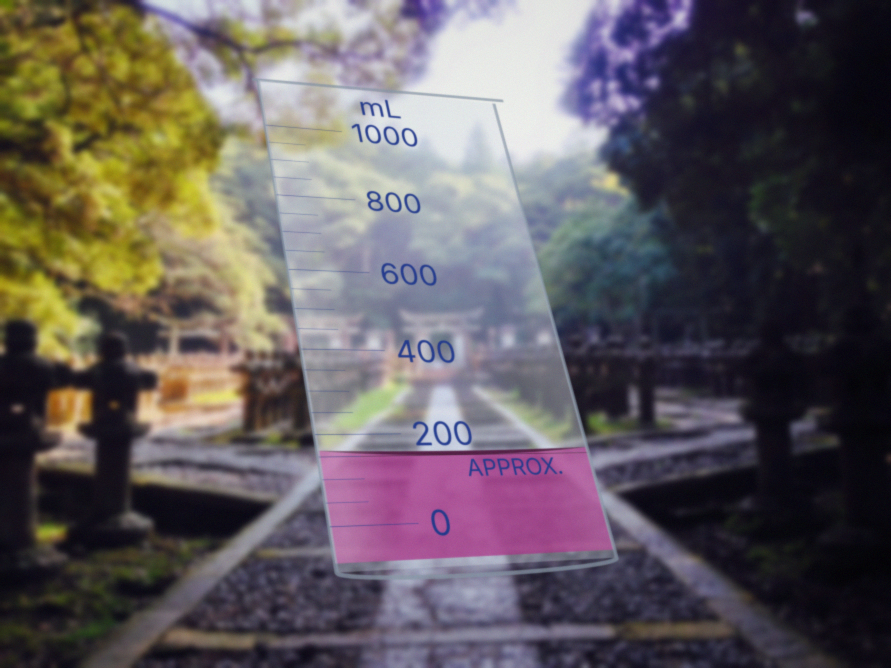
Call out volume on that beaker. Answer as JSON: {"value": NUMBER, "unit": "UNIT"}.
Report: {"value": 150, "unit": "mL"}
